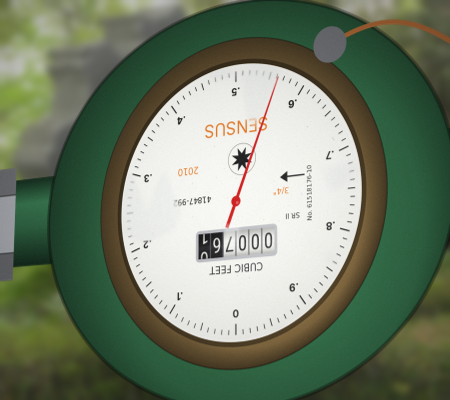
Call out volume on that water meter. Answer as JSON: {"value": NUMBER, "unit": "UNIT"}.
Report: {"value": 760.56, "unit": "ft³"}
